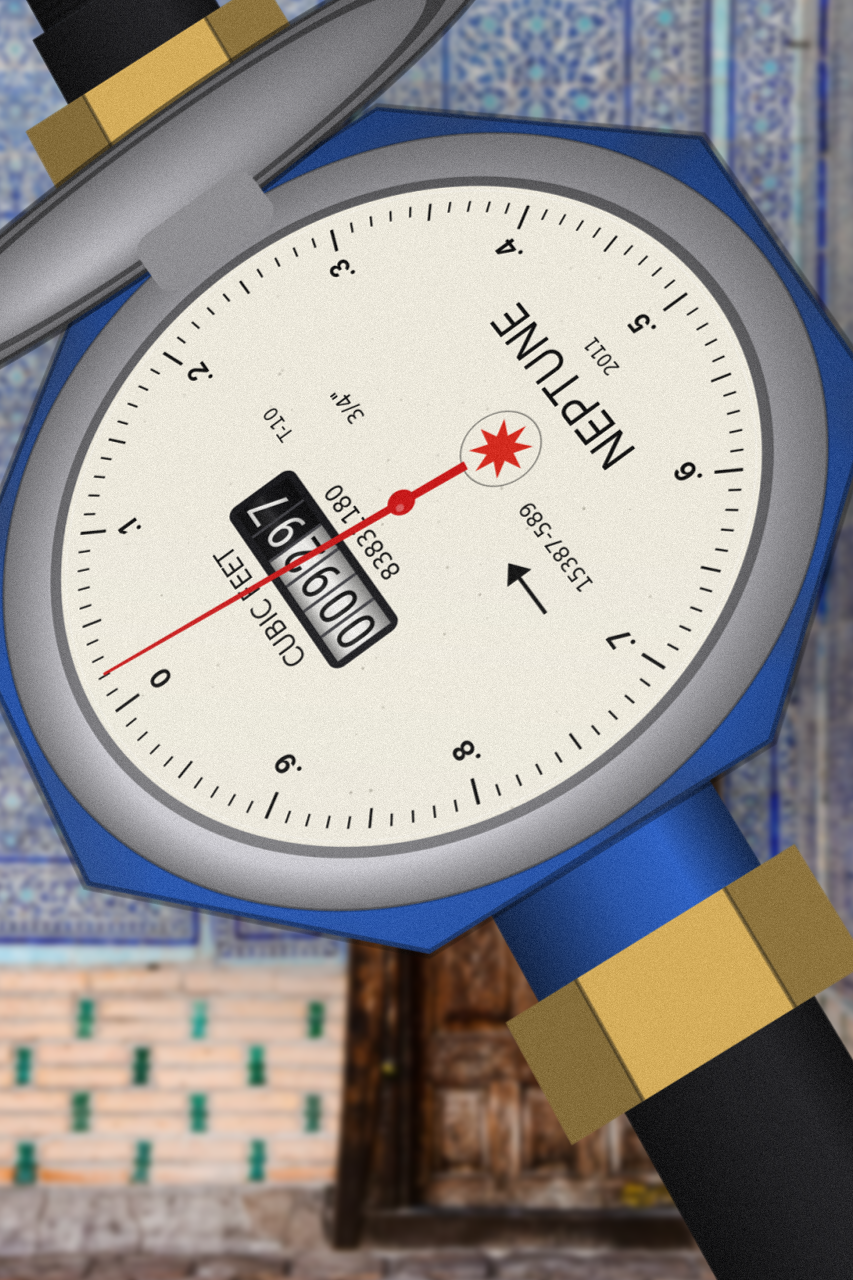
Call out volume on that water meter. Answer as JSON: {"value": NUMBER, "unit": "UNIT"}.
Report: {"value": 9297.02, "unit": "ft³"}
